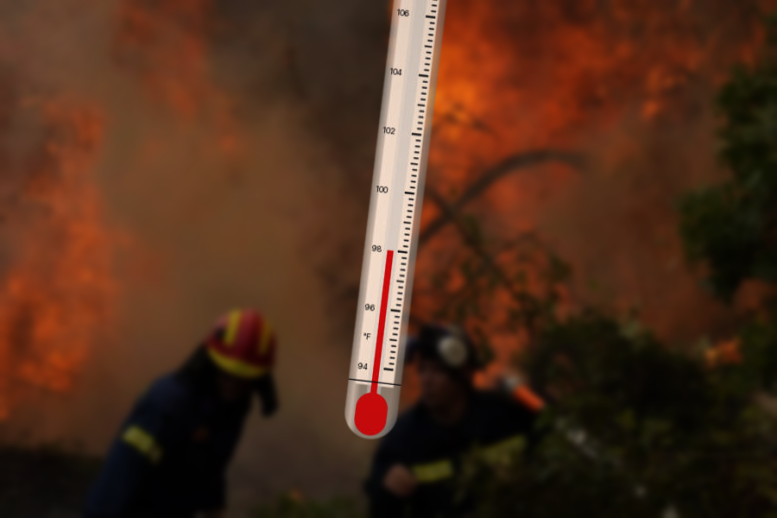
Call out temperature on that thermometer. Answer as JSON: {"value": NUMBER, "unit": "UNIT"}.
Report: {"value": 98, "unit": "°F"}
